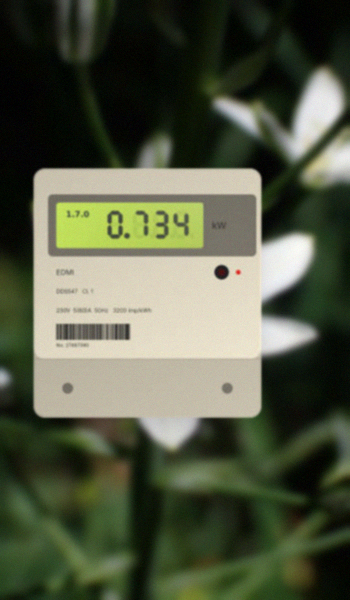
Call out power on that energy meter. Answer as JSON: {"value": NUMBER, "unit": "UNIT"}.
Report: {"value": 0.734, "unit": "kW"}
